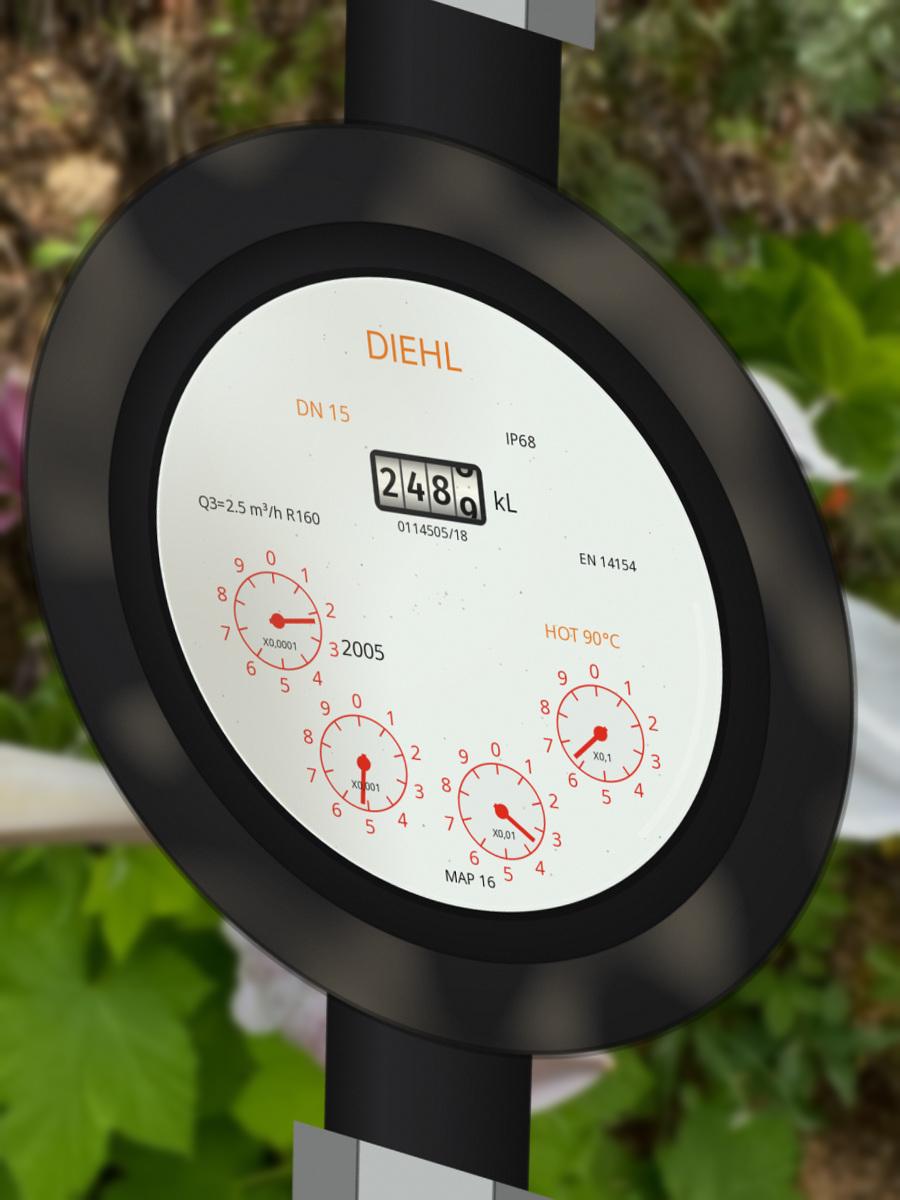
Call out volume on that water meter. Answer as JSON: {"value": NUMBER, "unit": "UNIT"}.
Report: {"value": 2488.6352, "unit": "kL"}
